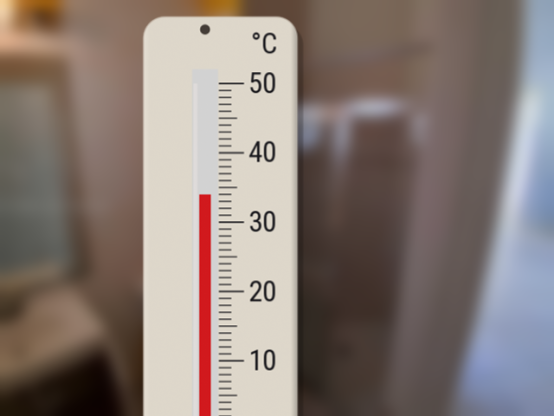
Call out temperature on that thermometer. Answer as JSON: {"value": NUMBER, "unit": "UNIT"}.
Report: {"value": 34, "unit": "°C"}
